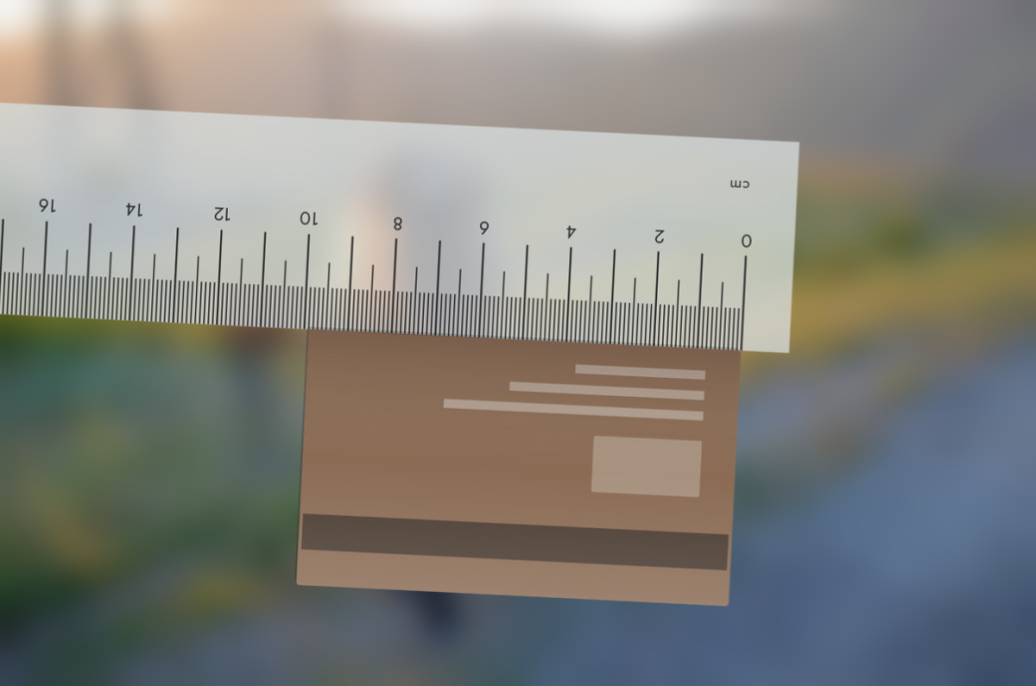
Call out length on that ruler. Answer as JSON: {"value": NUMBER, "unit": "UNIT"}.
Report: {"value": 9.9, "unit": "cm"}
